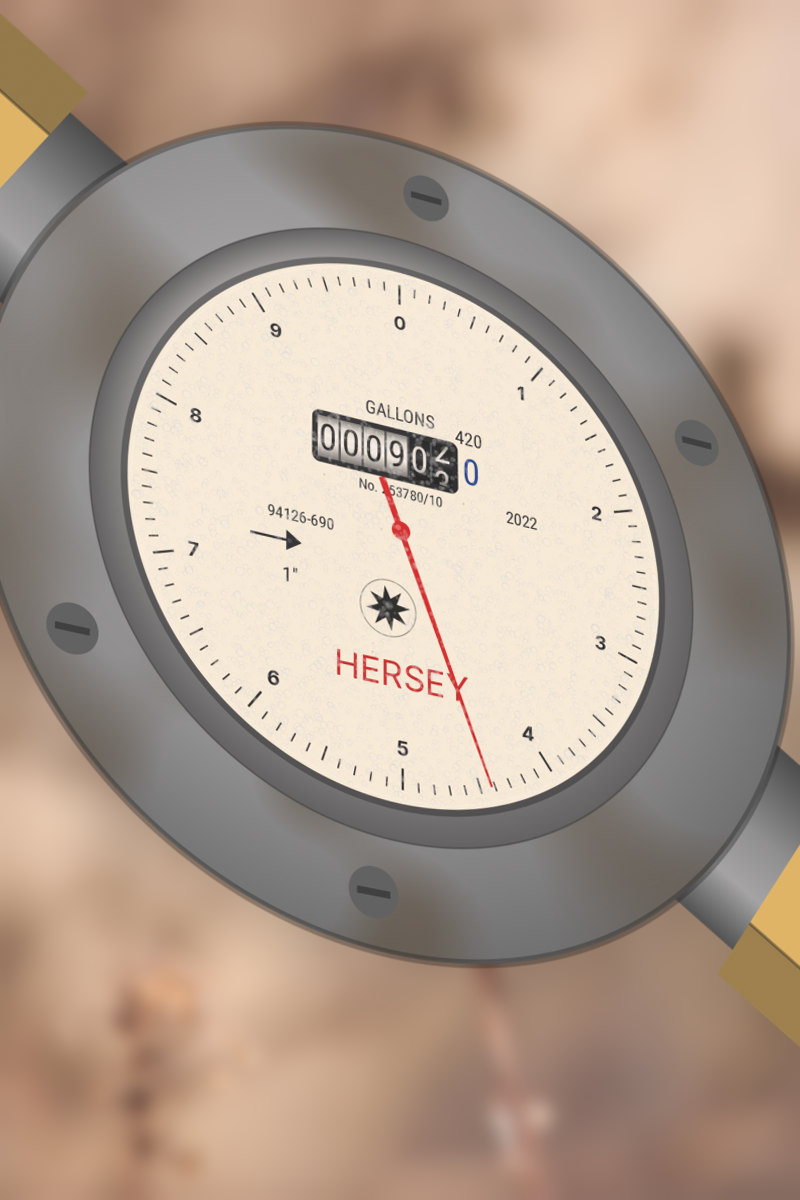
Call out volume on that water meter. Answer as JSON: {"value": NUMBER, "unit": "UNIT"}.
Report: {"value": 9024.4, "unit": "gal"}
